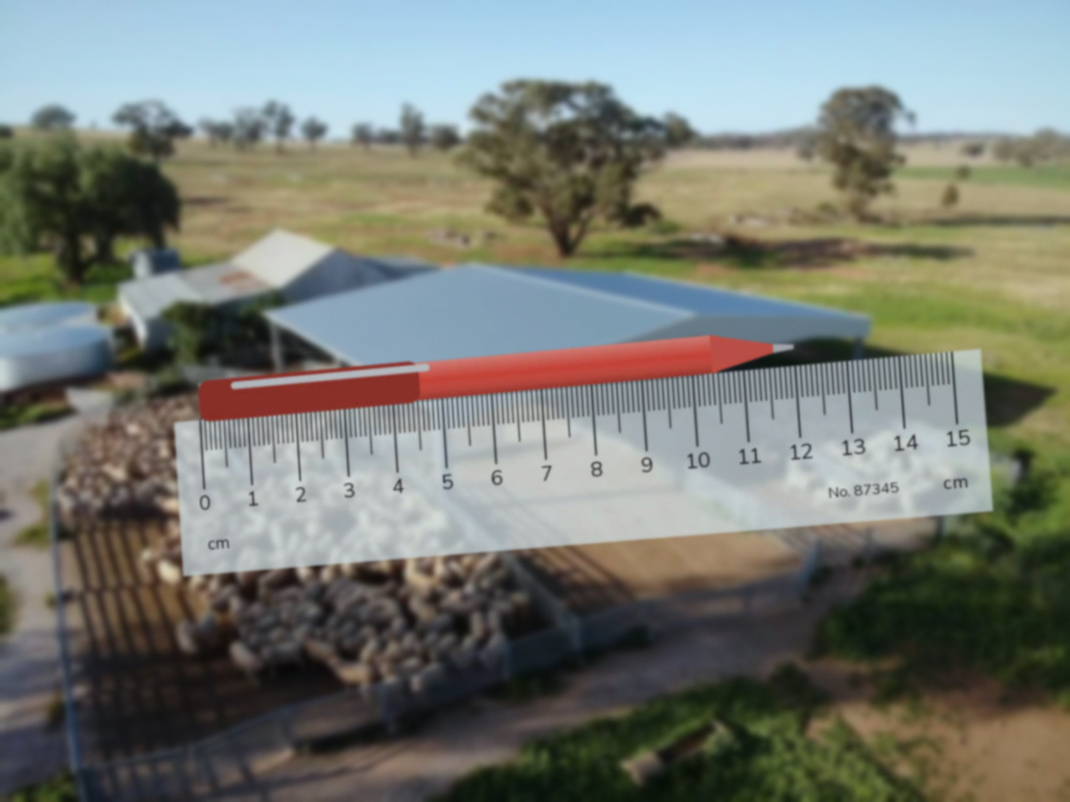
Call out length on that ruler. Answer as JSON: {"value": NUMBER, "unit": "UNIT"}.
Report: {"value": 12, "unit": "cm"}
